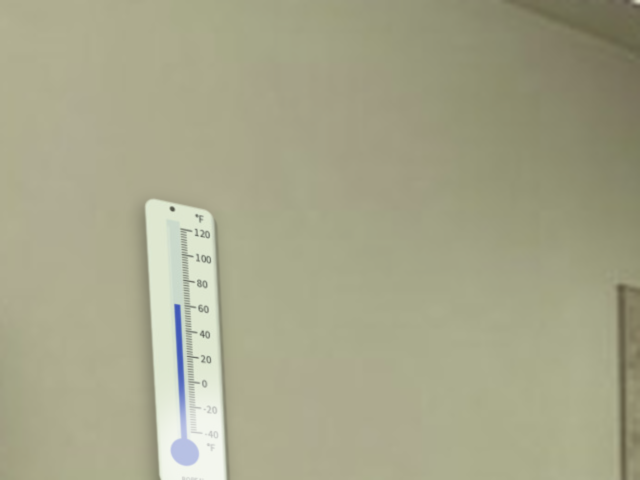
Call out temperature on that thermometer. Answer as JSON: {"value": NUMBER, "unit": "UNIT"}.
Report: {"value": 60, "unit": "°F"}
